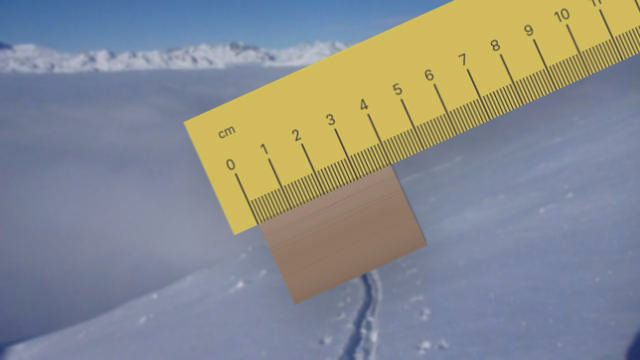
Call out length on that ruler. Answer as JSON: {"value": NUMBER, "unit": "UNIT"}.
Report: {"value": 4, "unit": "cm"}
